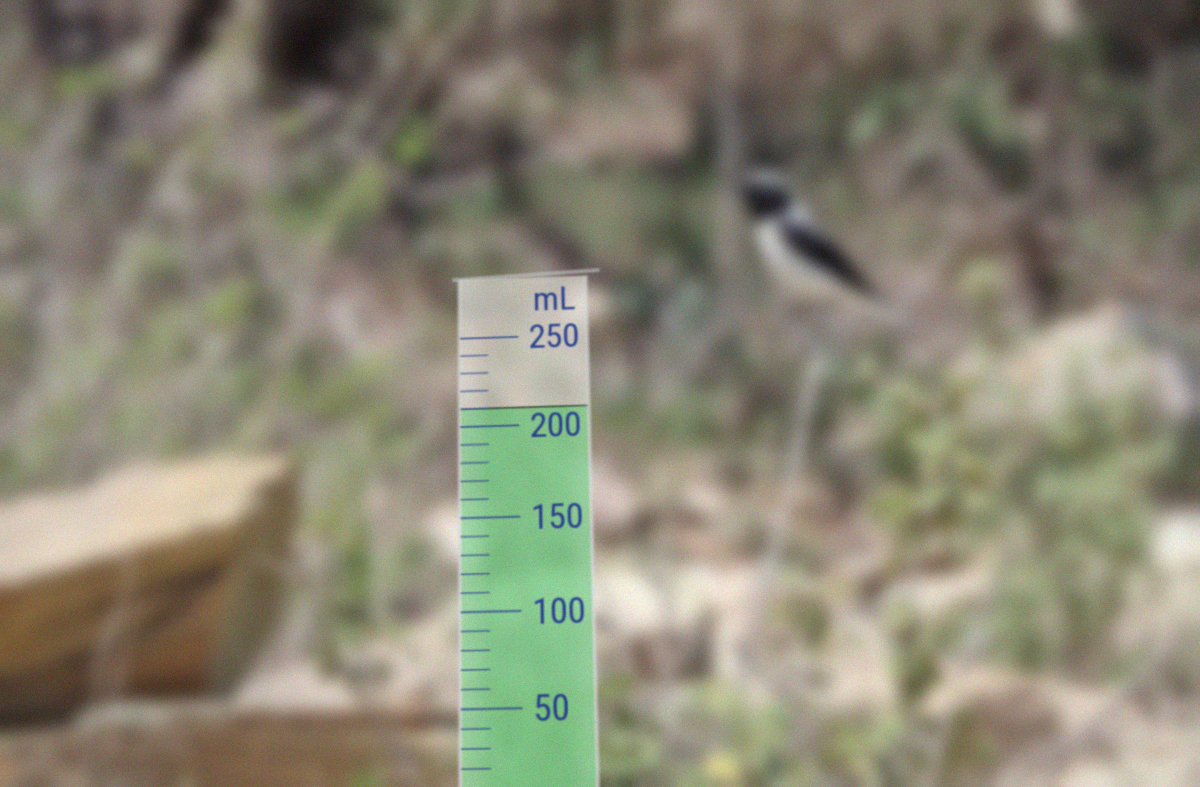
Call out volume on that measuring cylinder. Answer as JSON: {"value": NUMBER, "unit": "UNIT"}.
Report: {"value": 210, "unit": "mL"}
